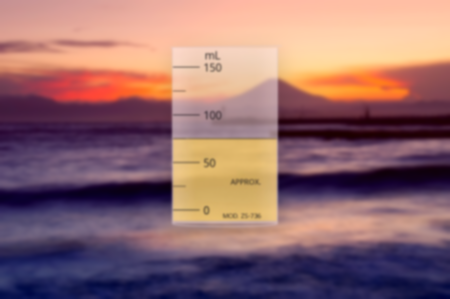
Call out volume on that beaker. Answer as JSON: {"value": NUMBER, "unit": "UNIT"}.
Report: {"value": 75, "unit": "mL"}
